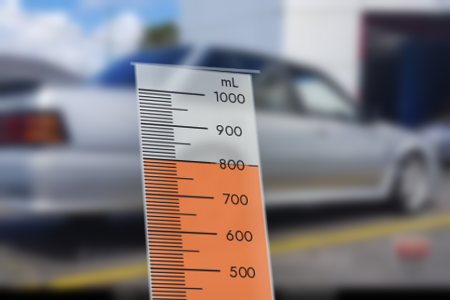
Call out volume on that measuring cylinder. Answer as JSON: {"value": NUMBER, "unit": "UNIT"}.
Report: {"value": 800, "unit": "mL"}
